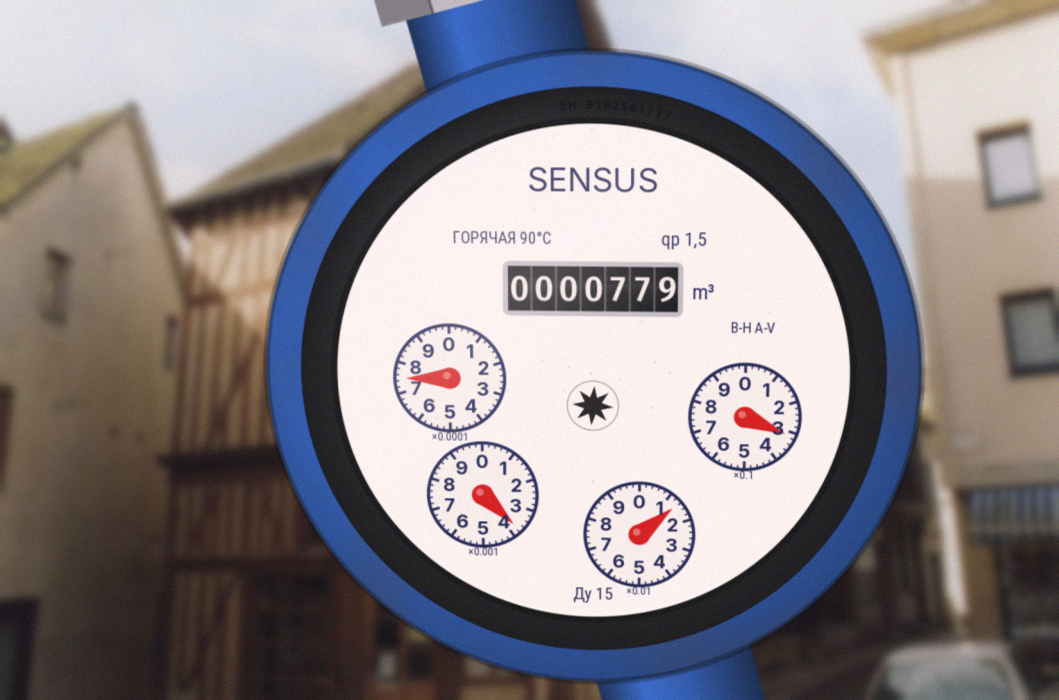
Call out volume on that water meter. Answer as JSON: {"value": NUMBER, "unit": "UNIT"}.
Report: {"value": 779.3137, "unit": "m³"}
